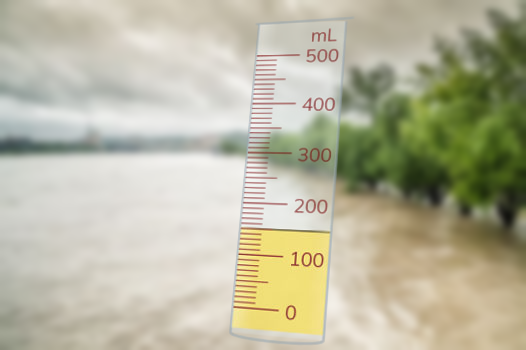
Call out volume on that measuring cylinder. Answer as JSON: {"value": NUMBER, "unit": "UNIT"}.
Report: {"value": 150, "unit": "mL"}
